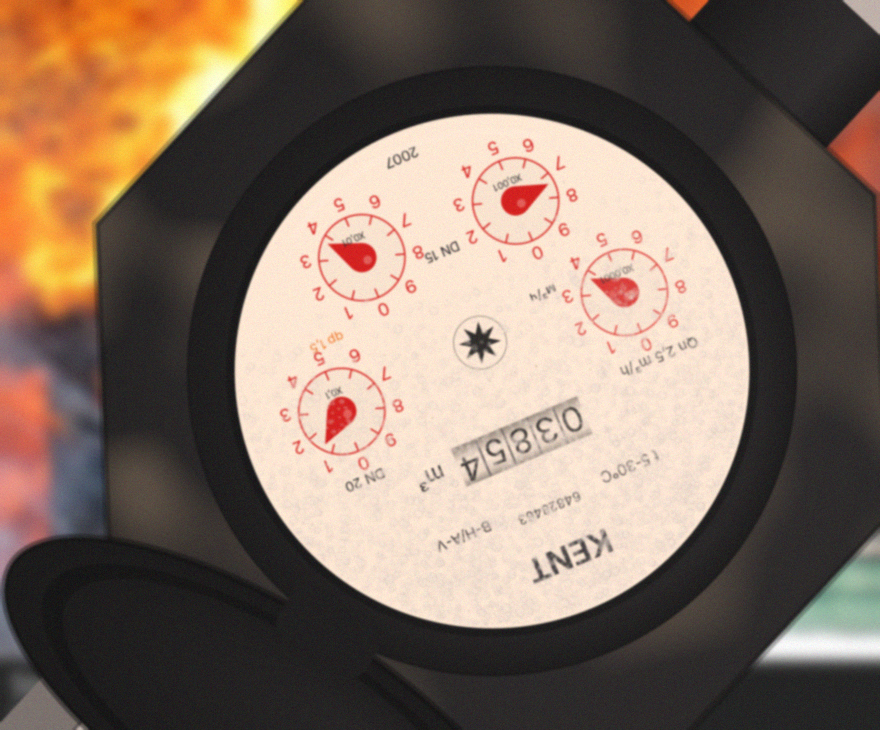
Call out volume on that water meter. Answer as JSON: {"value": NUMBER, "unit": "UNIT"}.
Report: {"value": 3854.1373, "unit": "m³"}
